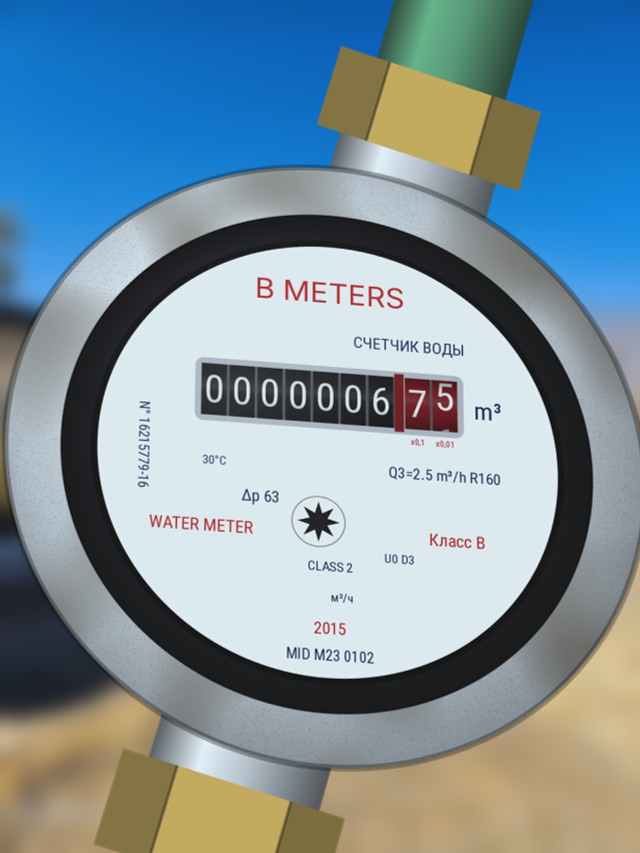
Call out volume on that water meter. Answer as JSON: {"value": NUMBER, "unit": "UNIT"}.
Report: {"value": 6.75, "unit": "m³"}
